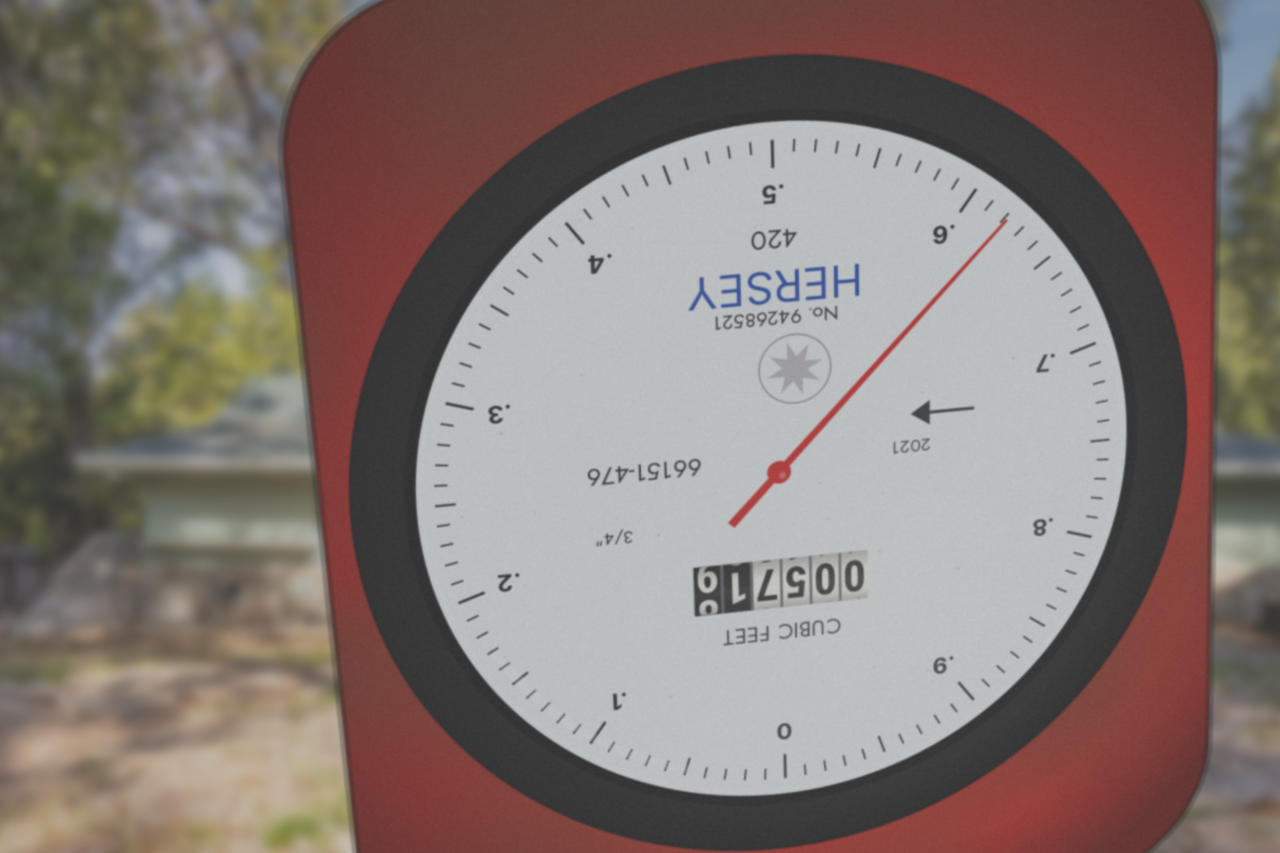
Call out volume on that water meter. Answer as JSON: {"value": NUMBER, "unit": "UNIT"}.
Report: {"value": 5718.62, "unit": "ft³"}
